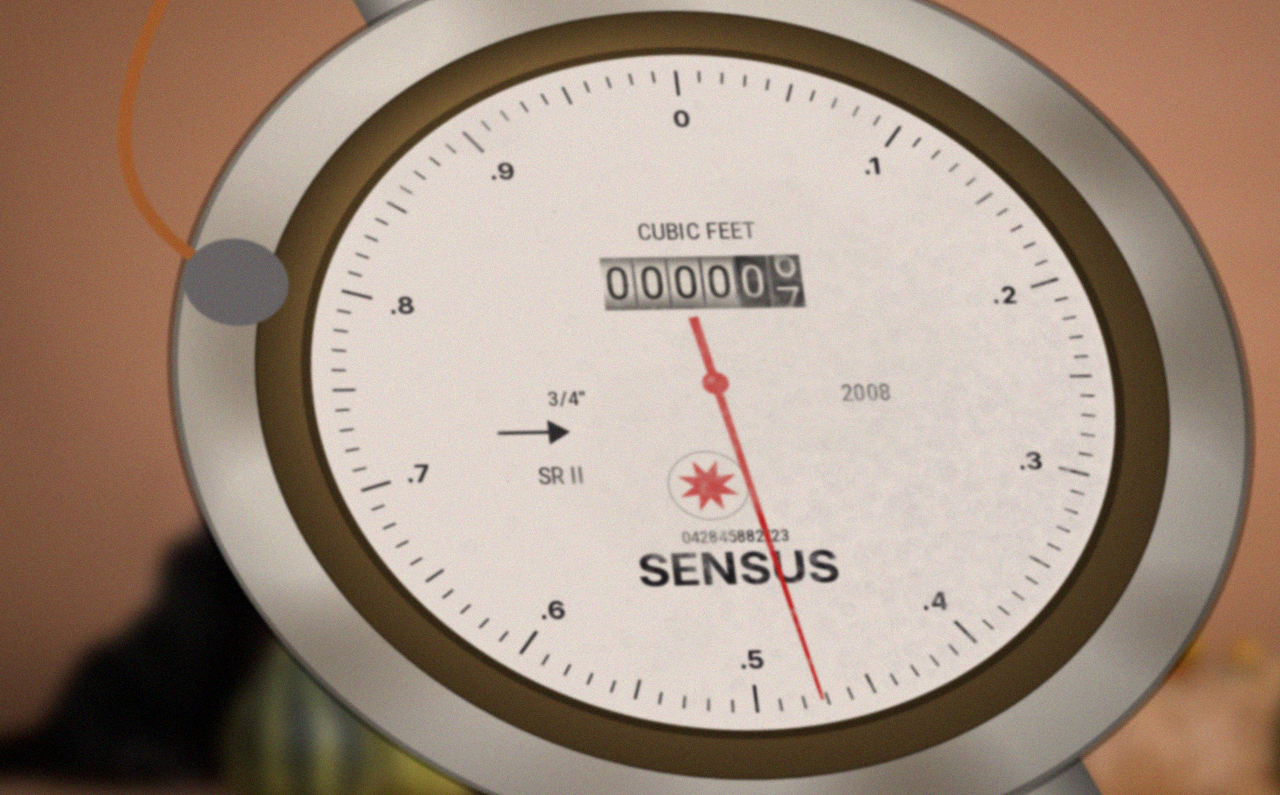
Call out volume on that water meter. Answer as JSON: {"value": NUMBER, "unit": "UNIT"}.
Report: {"value": 6.47, "unit": "ft³"}
